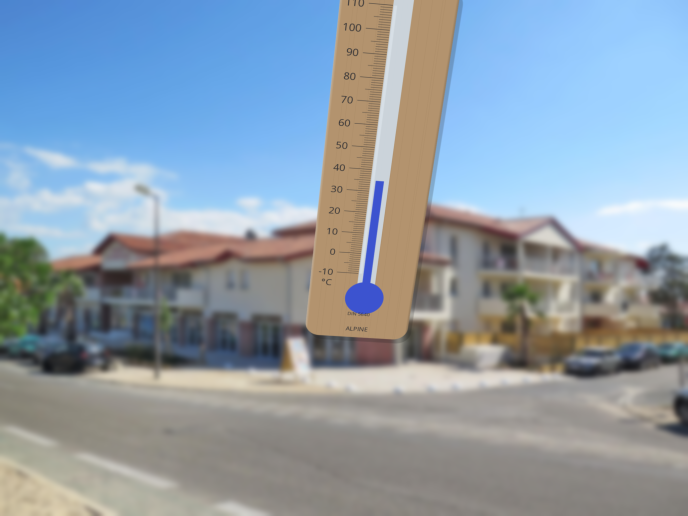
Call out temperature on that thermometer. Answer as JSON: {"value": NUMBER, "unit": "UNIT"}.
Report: {"value": 35, "unit": "°C"}
